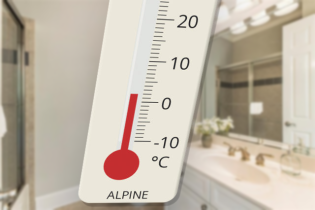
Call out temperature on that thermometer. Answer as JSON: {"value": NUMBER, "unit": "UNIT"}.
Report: {"value": 2, "unit": "°C"}
